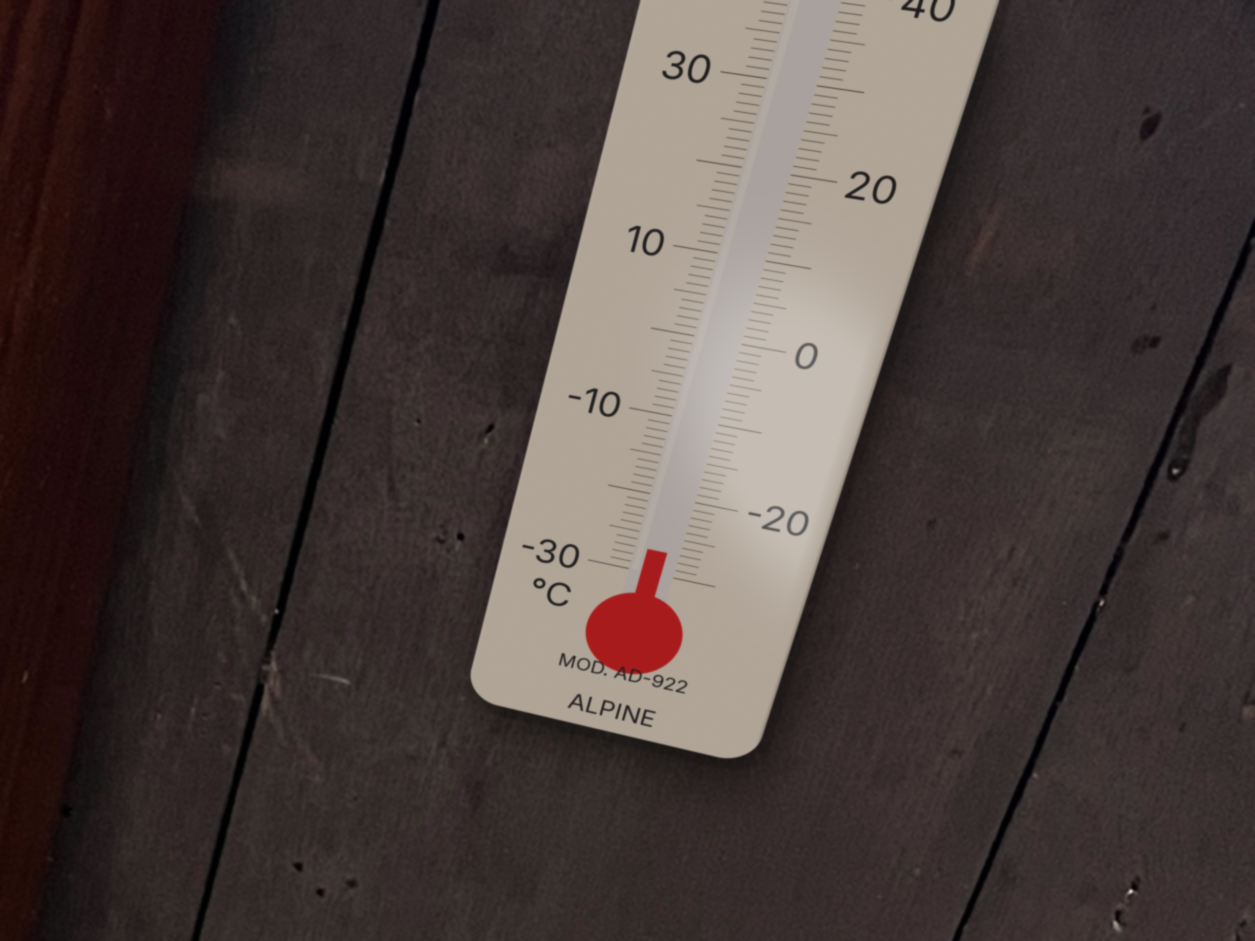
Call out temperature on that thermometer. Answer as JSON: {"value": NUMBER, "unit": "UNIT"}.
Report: {"value": -27, "unit": "°C"}
